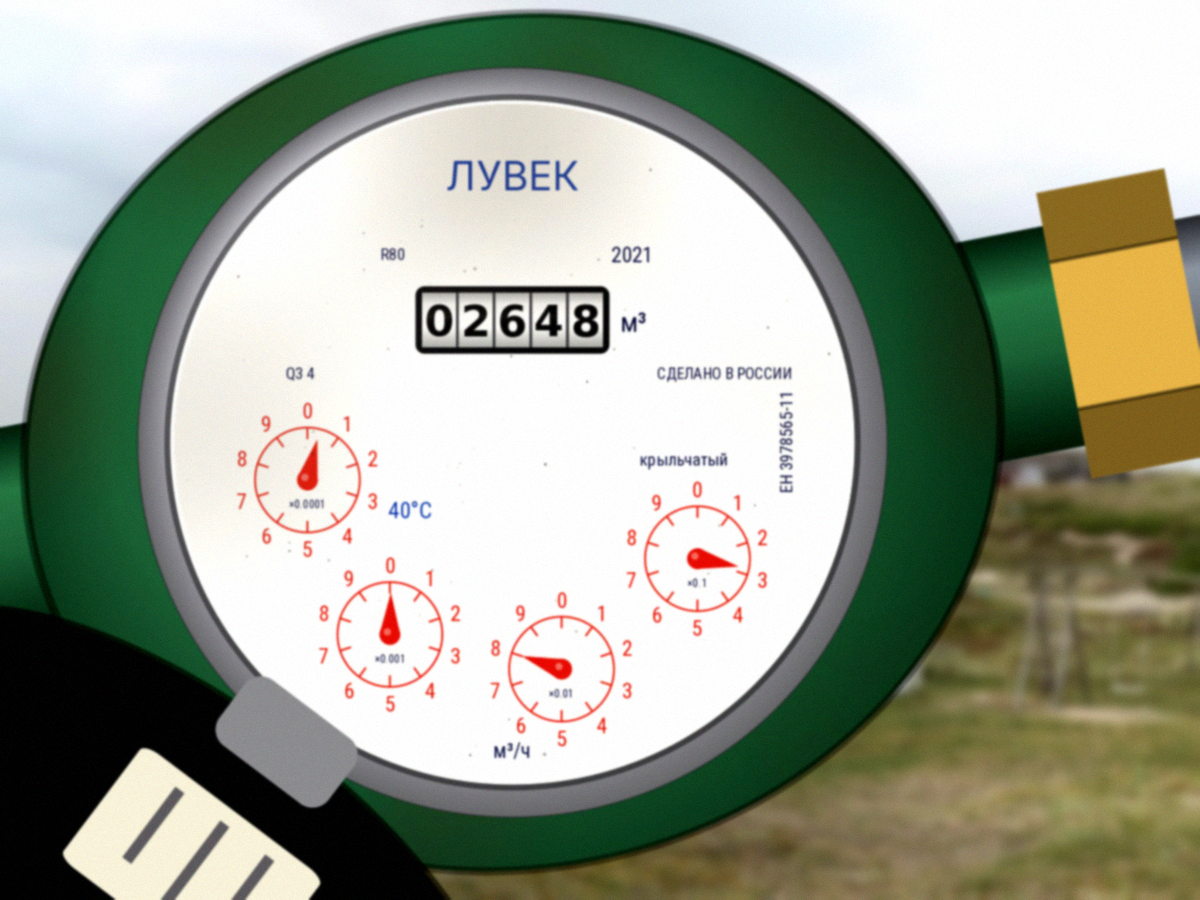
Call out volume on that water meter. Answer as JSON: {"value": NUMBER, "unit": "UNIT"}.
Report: {"value": 2648.2800, "unit": "m³"}
